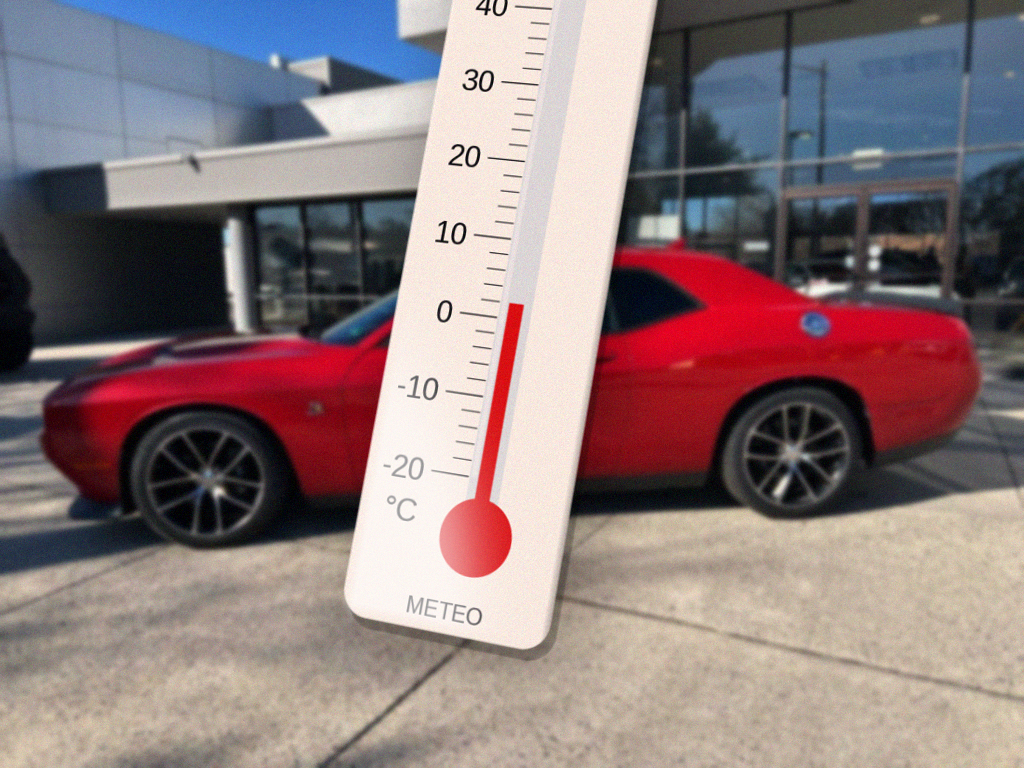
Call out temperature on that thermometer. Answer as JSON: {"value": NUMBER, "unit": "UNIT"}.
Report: {"value": 2, "unit": "°C"}
